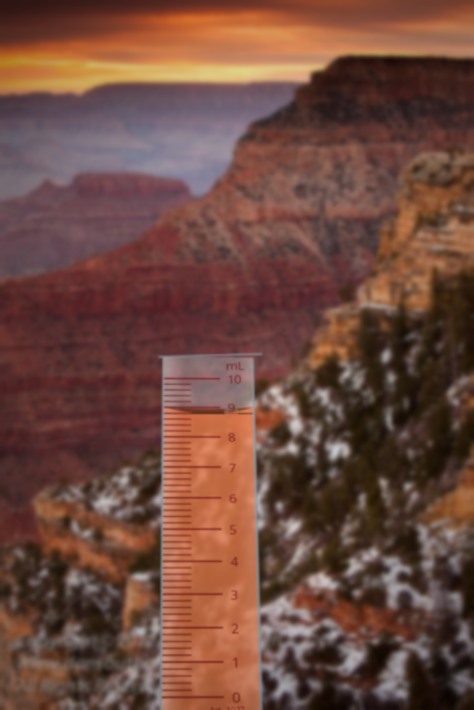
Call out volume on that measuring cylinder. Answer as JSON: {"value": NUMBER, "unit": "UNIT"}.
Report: {"value": 8.8, "unit": "mL"}
